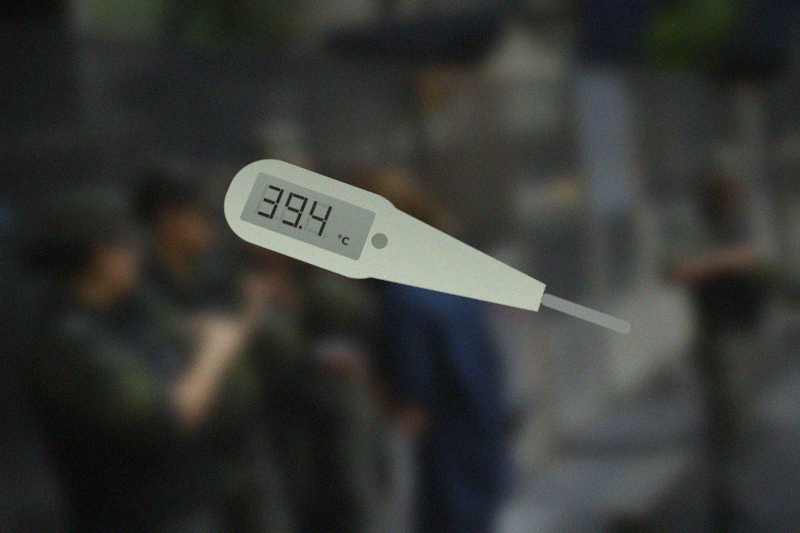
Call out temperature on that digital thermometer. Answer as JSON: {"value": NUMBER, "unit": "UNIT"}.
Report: {"value": 39.4, "unit": "°C"}
